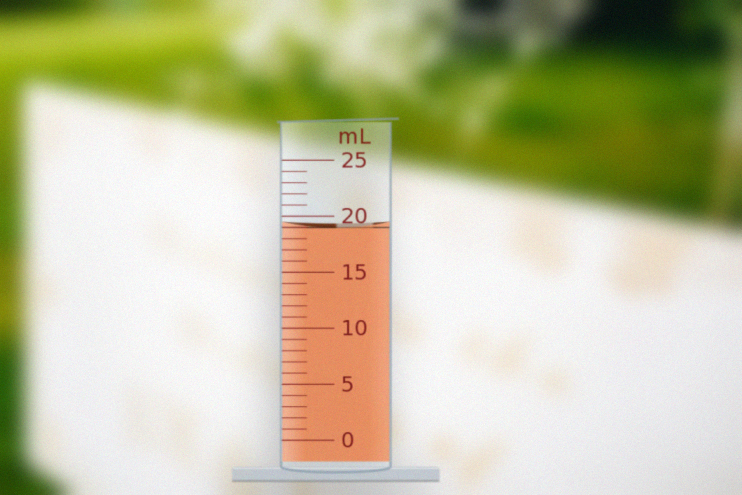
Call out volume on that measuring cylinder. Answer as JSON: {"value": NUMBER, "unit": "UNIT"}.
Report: {"value": 19, "unit": "mL"}
